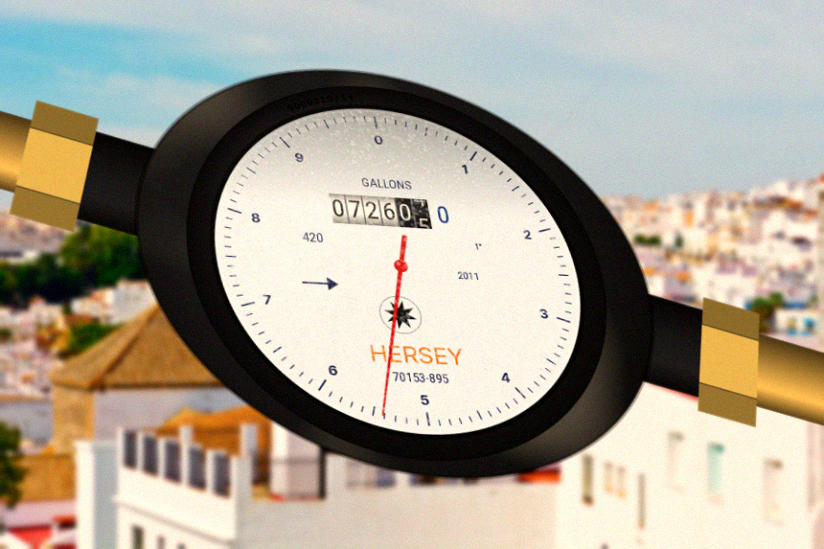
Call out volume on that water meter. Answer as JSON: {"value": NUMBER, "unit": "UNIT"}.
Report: {"value": 726045.4, "unit": "gal"}
